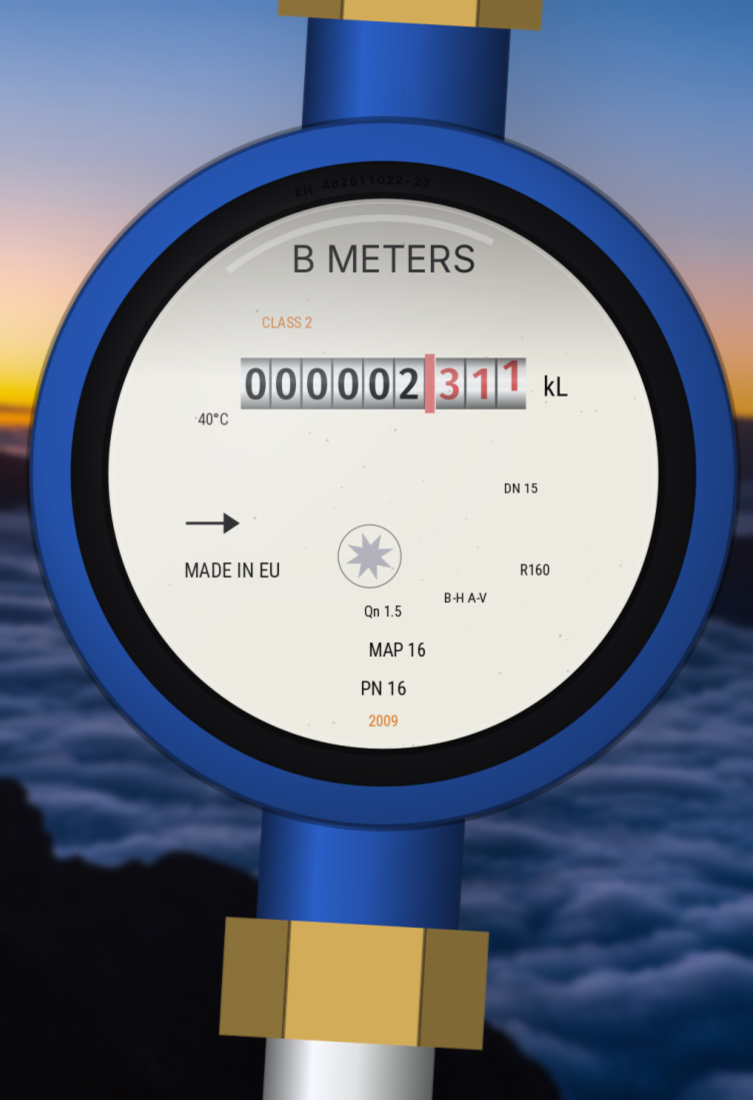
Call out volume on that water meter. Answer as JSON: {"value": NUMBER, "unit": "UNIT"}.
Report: {"value": 2.311, "unit": "kL"}
